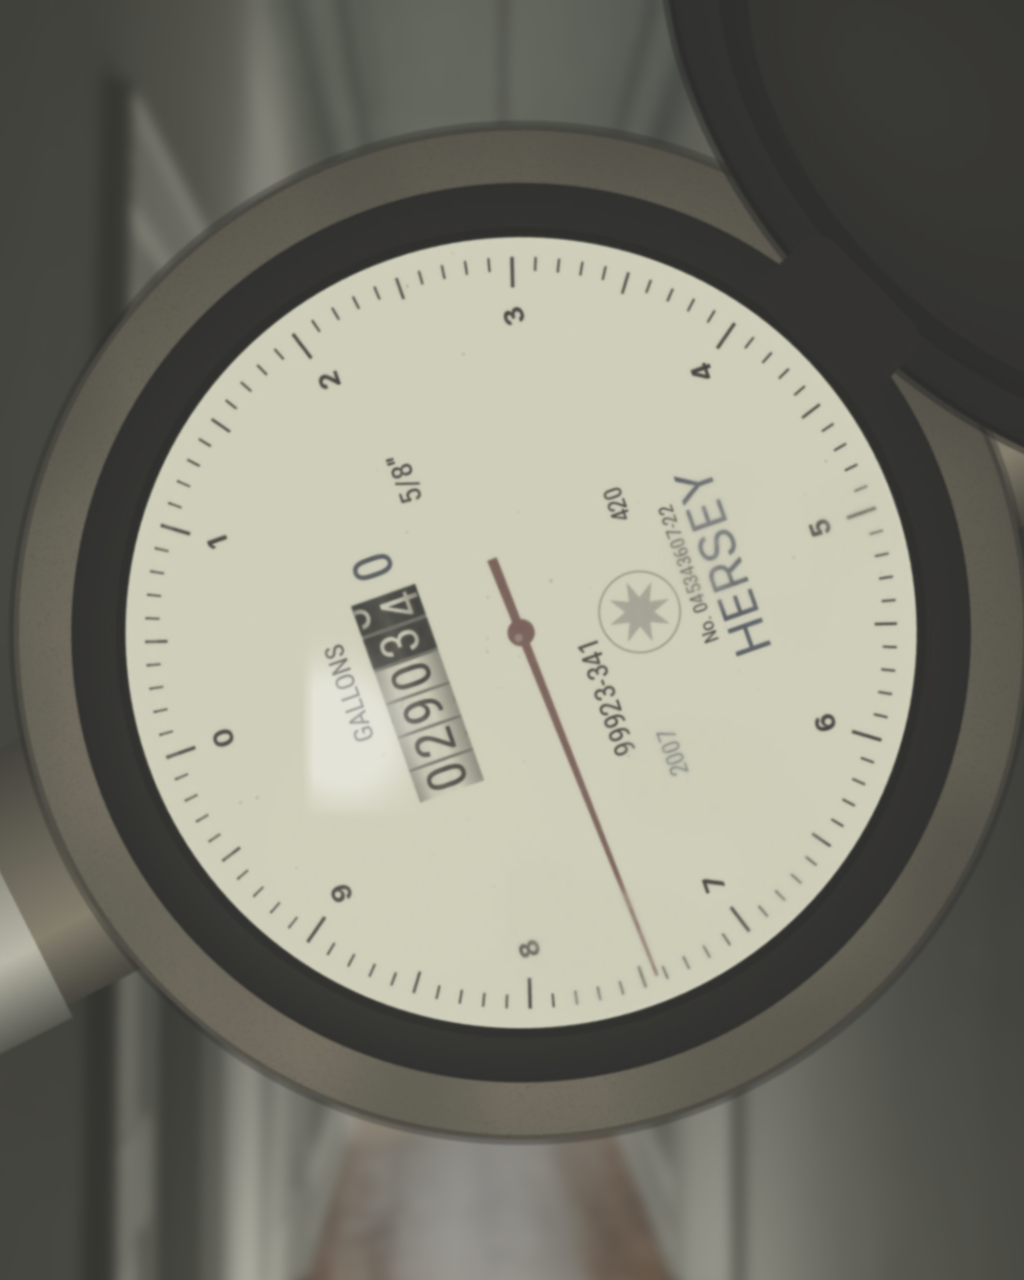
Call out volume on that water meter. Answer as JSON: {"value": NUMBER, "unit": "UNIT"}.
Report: {"value": 290337.4, "unit": "gal"}
